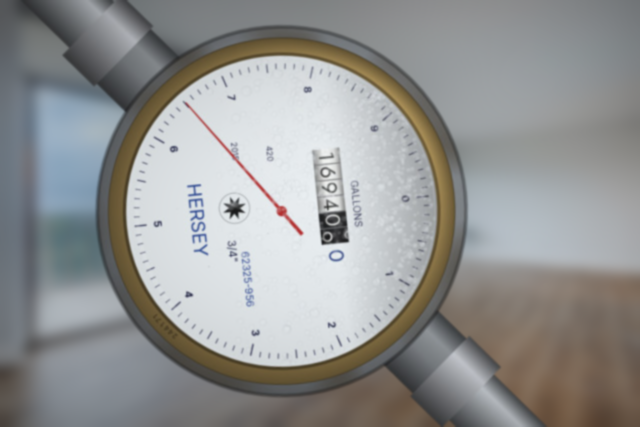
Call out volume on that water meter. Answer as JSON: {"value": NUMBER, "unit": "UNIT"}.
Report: {"value": 1694086.5, "unit": "gal"}
